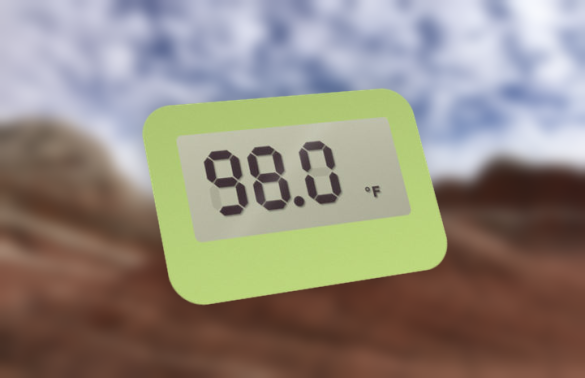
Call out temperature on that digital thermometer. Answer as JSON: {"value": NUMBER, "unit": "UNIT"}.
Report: {"value": 98.0, "unit": "°F"}
